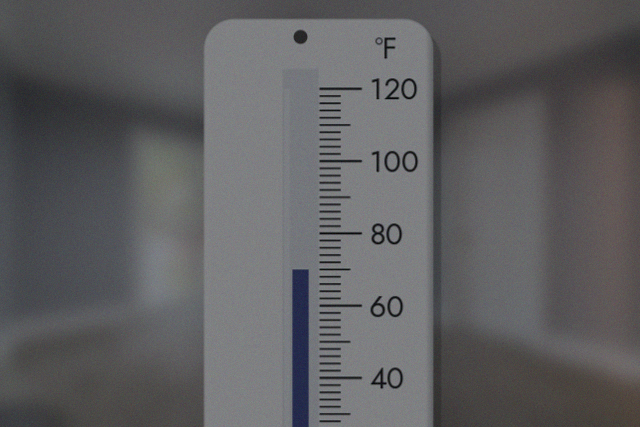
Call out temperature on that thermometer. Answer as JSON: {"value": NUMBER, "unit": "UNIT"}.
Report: {"value": 70, "unit": "°F"}
